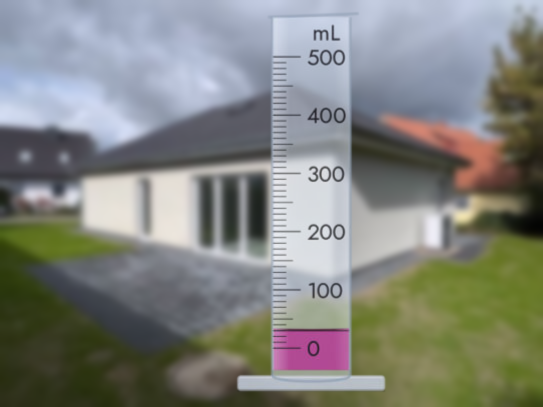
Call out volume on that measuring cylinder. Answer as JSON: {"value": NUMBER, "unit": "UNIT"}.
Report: {"value": 30, "unit": "mL"}
